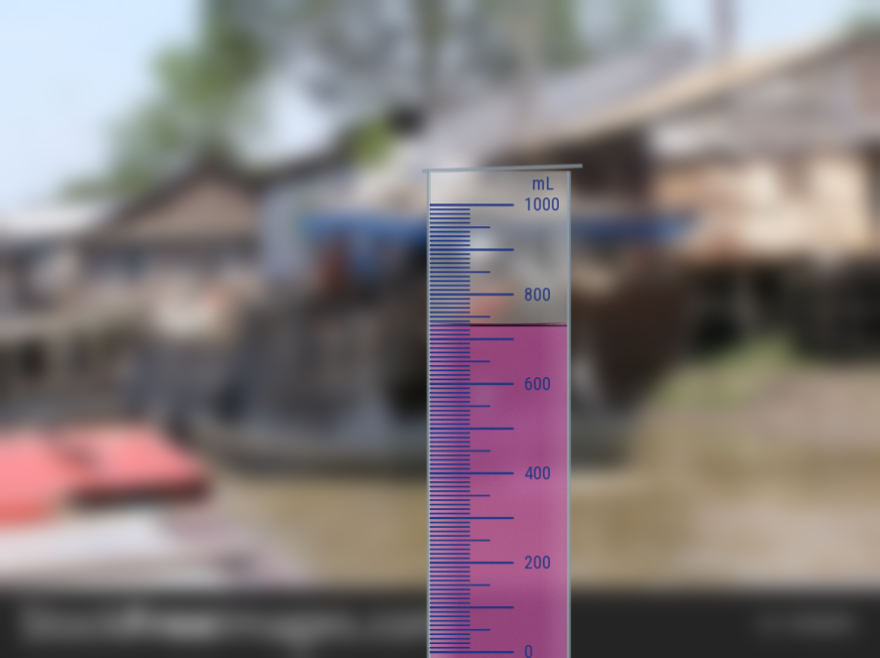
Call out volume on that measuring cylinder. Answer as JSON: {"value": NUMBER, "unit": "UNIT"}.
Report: {"value": 730, "unit": "mL"}
